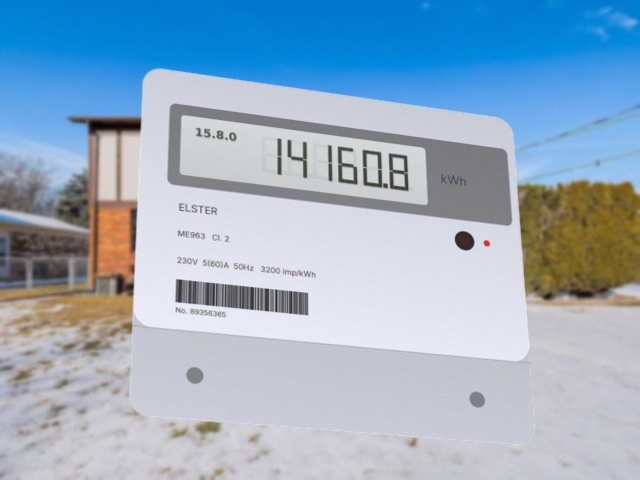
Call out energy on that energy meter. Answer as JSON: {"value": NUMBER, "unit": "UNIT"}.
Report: {"value": 14160.8, "unit": "kWh"}
